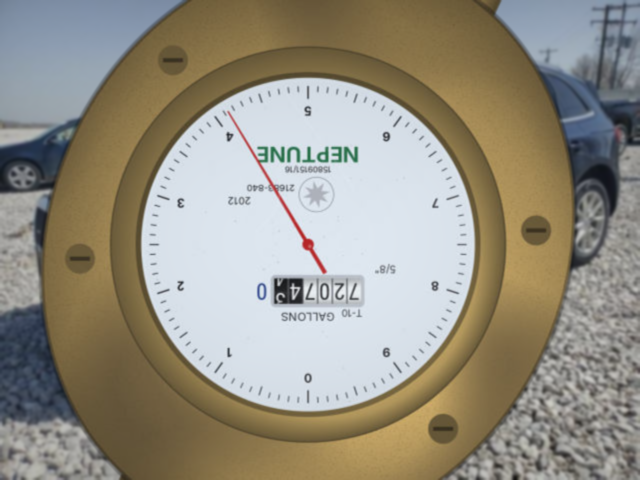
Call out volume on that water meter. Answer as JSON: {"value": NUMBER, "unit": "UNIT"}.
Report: {"value": 7207434.1, "unit": "gal"}
